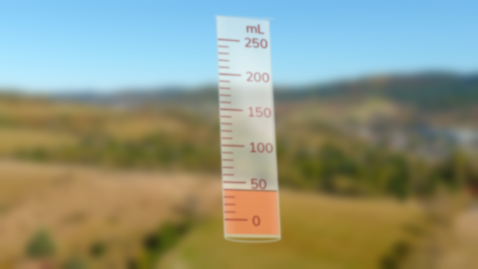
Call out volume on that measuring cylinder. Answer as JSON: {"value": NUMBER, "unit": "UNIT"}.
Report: {"value": 40, "unit": "mL"}
